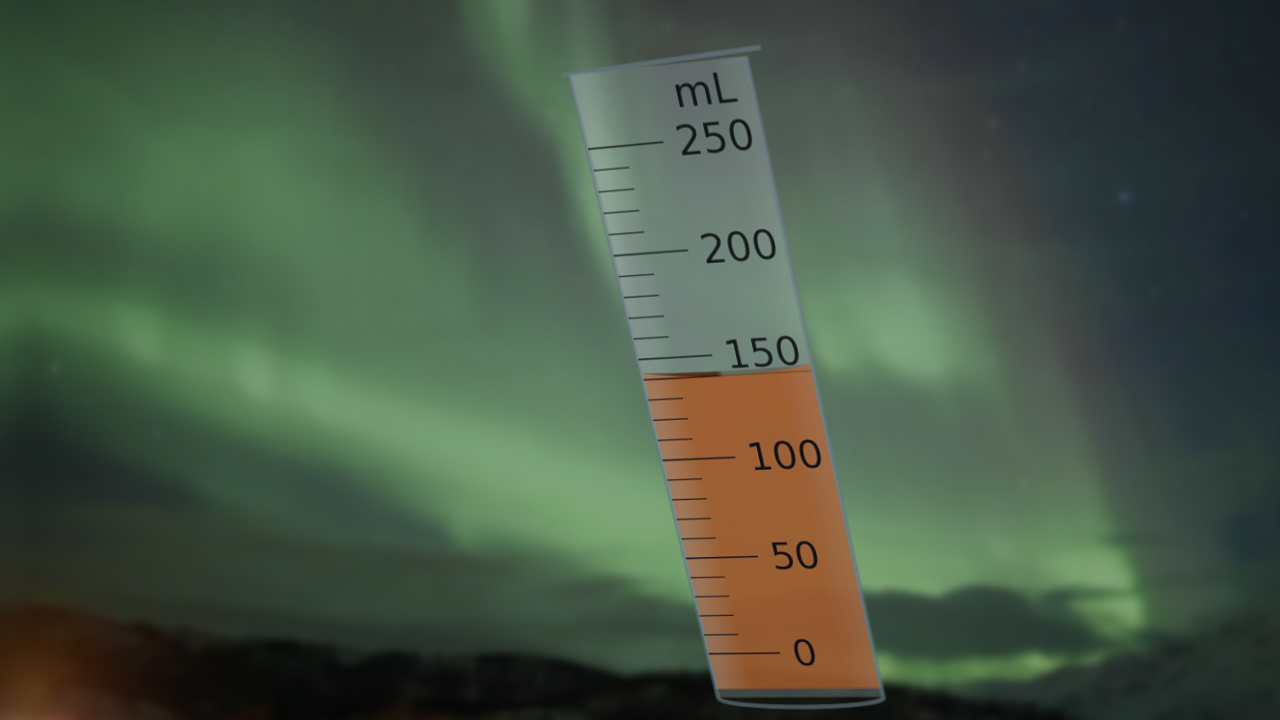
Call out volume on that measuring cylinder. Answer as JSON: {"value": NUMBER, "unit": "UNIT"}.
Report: {"value": 140, "unit": "mL"}
